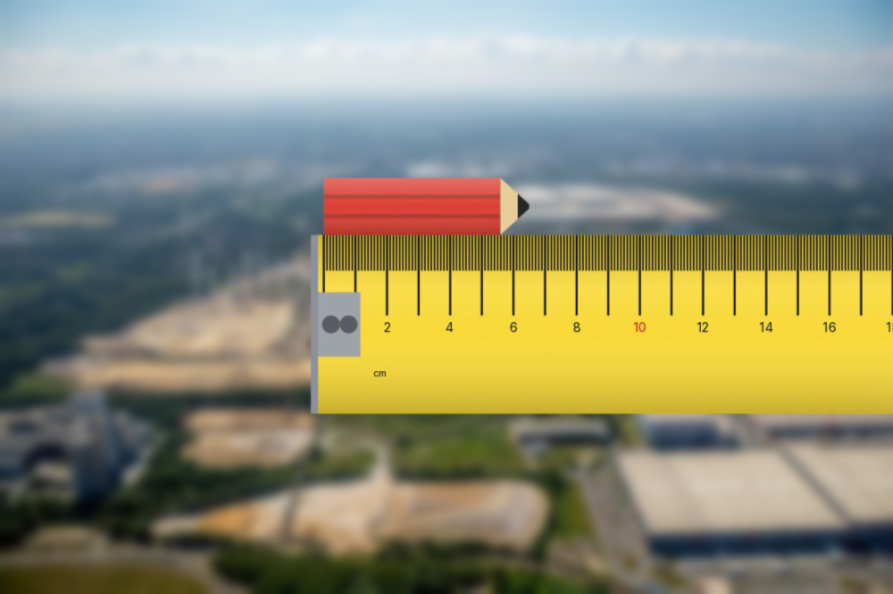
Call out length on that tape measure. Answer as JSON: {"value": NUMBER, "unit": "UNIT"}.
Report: {"value": 6.5, "unit": "cm"}
